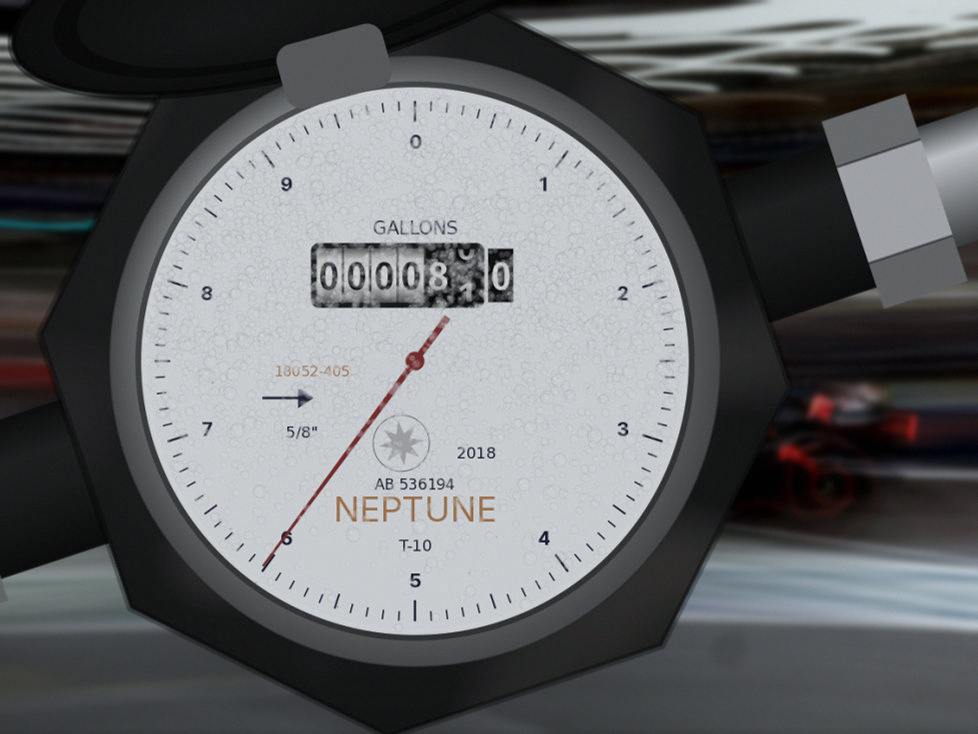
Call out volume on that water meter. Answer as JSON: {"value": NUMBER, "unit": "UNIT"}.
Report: {"value": 806.0, "unit": "gal"}
